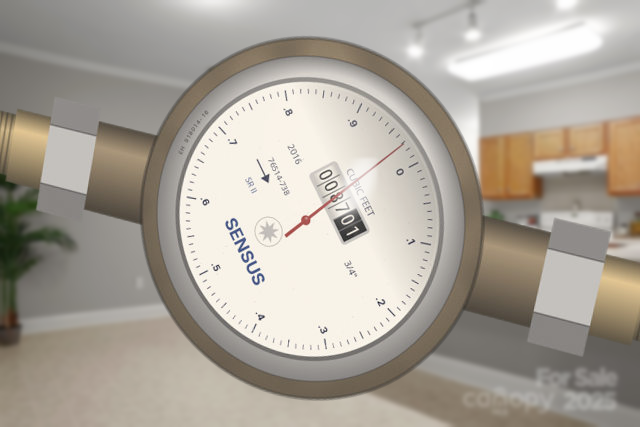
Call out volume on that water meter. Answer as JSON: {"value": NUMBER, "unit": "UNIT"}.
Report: {"value": 8700.97, "unit": "ft³"}
